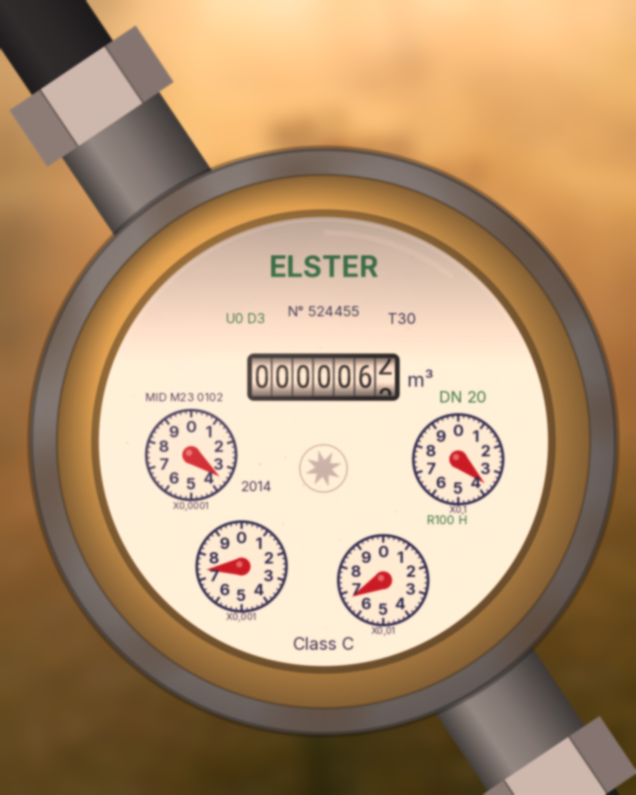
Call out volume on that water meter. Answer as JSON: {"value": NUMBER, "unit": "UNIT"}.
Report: {"value": 62.3673, "unit": "m³"}
